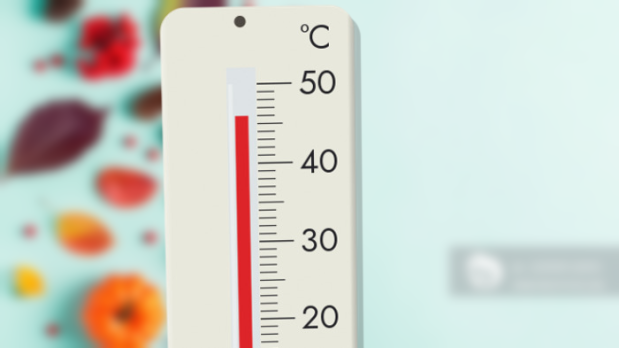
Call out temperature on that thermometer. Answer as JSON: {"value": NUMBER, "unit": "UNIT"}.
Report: {"value": 46, "unit": "°C"}
